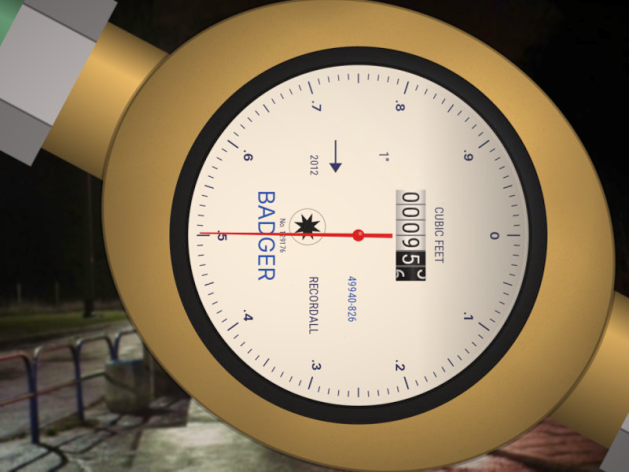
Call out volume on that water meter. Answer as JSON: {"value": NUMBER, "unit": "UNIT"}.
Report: {"value": 955.50, "unit": "ft³"}
